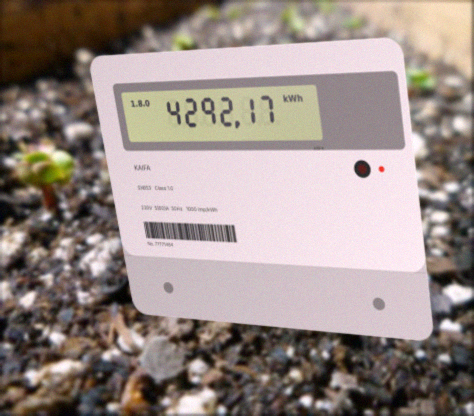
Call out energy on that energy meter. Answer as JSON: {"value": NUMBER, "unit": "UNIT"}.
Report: {"value": 4292.17, "unit": "kWh"}
